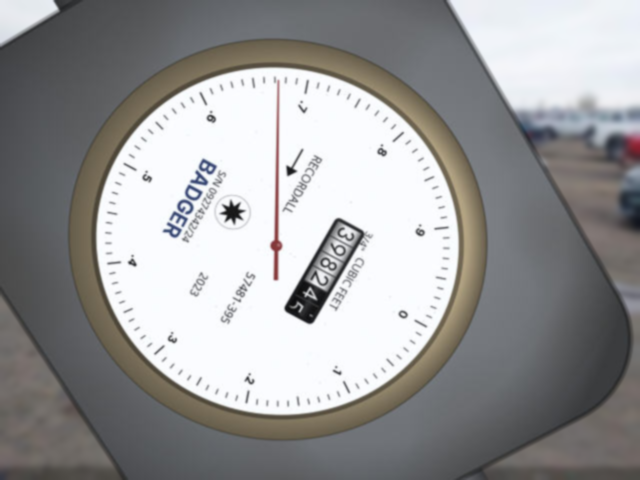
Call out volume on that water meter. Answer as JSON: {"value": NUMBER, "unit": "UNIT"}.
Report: {"value": 398244.67, "unit": "ft³"}
